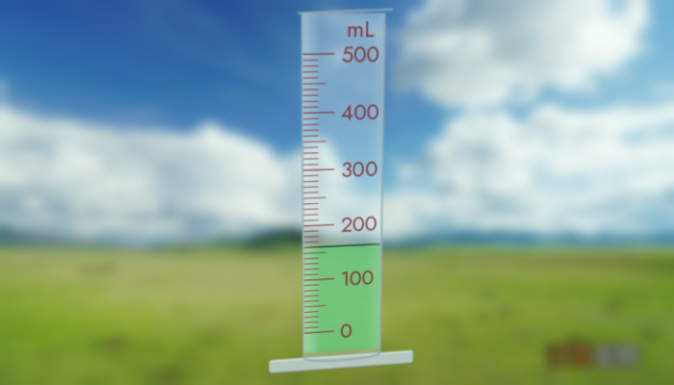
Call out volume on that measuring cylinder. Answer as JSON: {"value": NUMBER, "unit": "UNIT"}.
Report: {"value": 160, "unit": "mL"}
